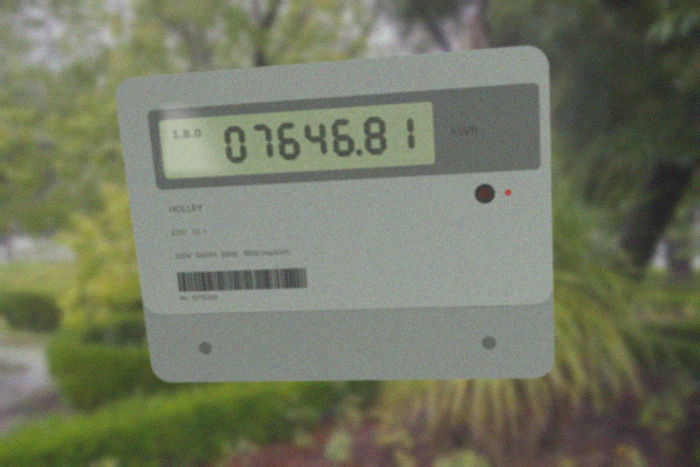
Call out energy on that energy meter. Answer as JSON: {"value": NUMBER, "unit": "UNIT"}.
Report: {"value": 7646.81, "unit": "kWh"}
